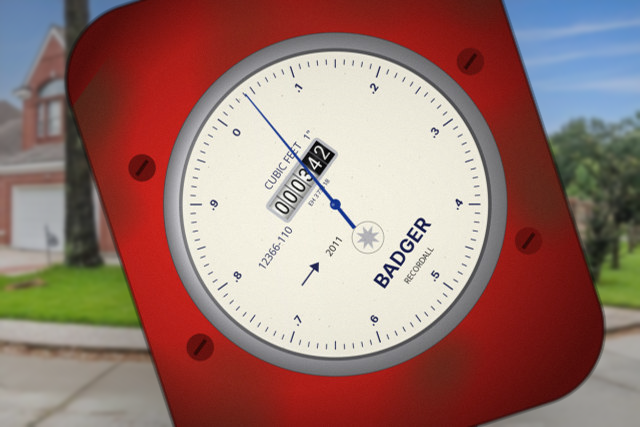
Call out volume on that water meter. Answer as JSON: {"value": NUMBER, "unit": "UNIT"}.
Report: {"value": 342.04, "unit": "ft³"}
